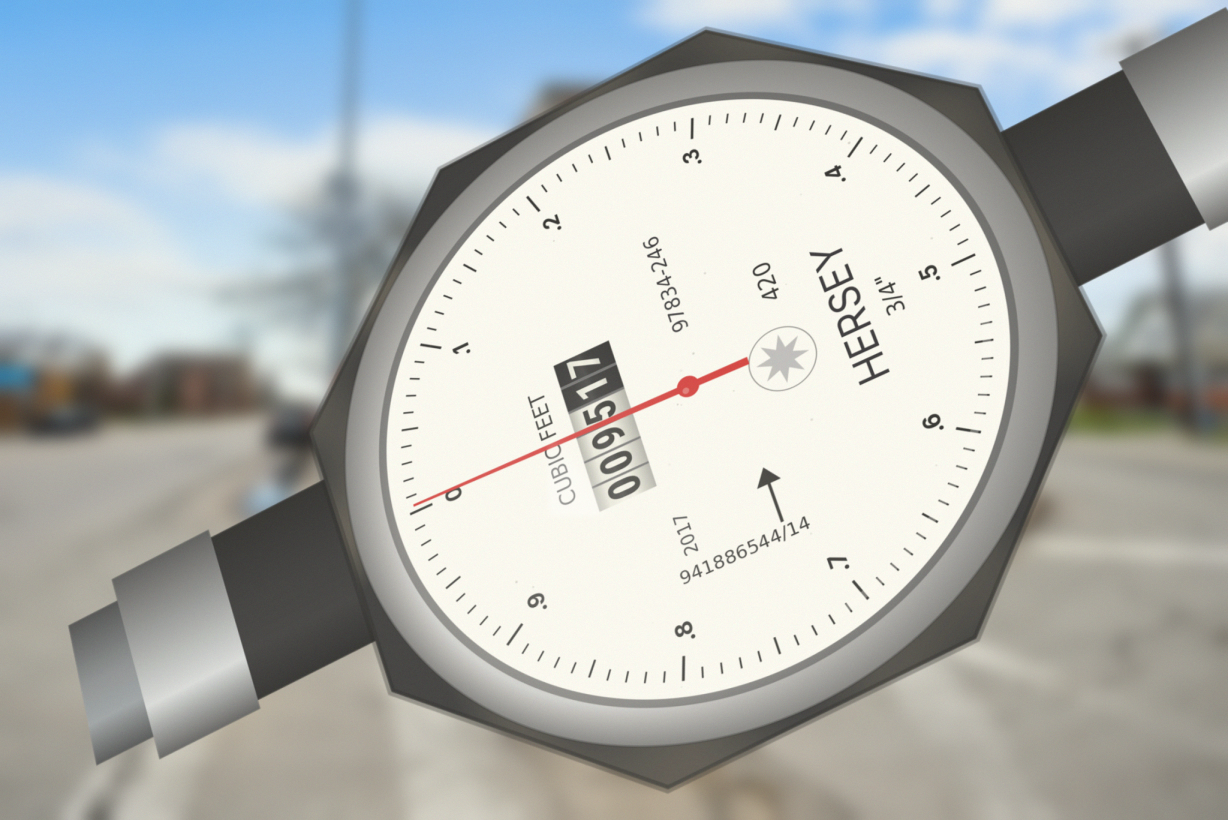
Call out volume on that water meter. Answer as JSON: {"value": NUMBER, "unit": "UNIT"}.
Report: {"value": 9517.00, "unit": "ft³"}
